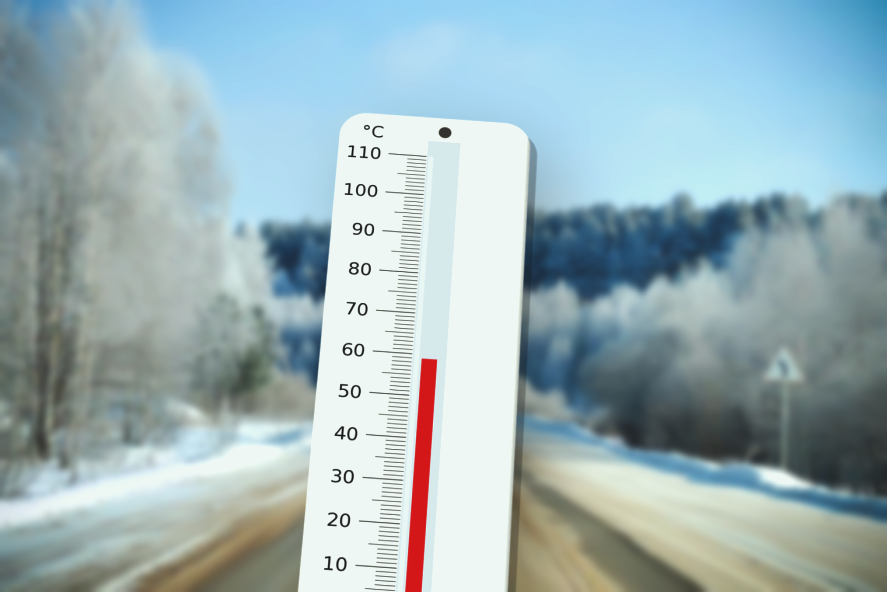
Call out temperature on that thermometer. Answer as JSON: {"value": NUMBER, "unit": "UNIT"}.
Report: {"value": 59, "unit": "°C"}
